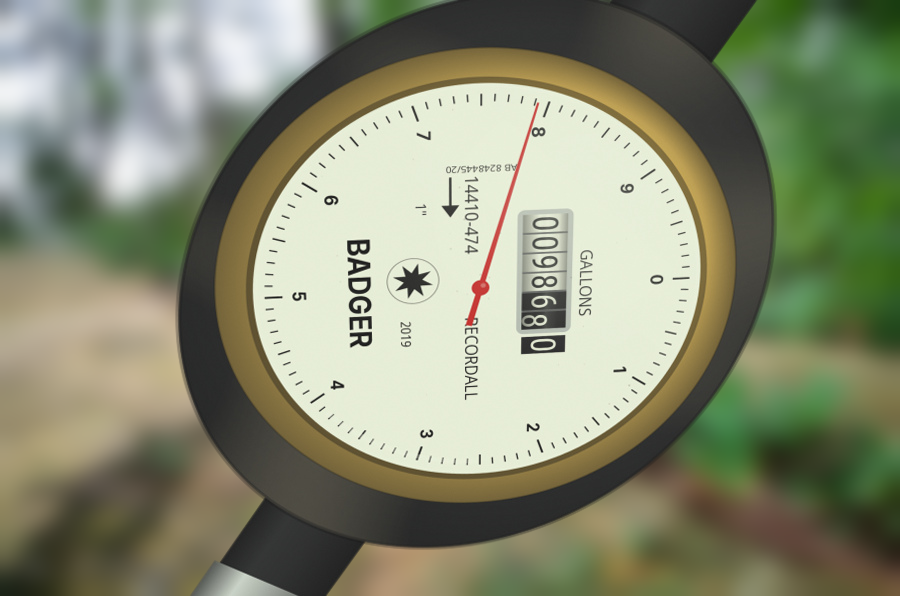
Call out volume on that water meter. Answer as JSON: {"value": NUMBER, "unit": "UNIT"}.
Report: {"value": 98677.9, "unit": "gal"}
